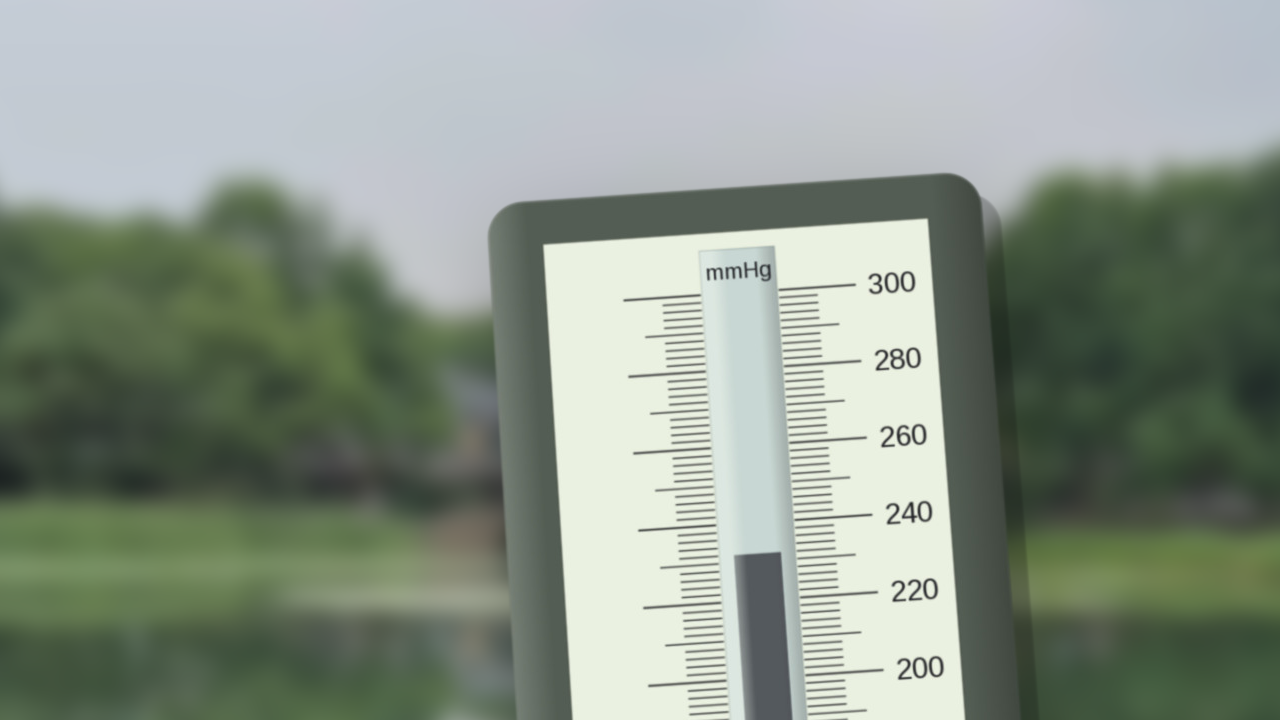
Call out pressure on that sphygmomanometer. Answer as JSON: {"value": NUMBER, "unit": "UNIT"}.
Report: {"value": 232, "unit": "mmHg"}
